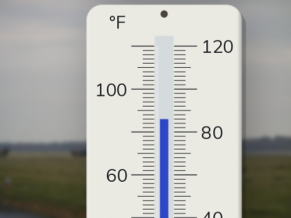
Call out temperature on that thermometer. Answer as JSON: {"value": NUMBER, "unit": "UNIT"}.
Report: {"value": 86, "unit": "°F"}
